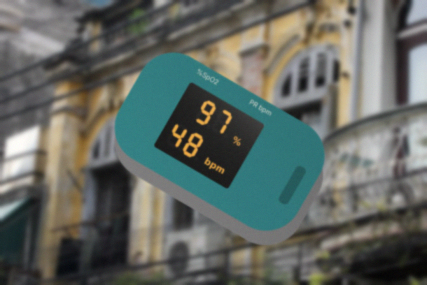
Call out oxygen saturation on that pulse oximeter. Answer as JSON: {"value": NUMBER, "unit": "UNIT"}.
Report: {"value": 97, "unit": "%"}
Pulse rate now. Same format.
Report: {"value": 48, "unit": "bpm"}
